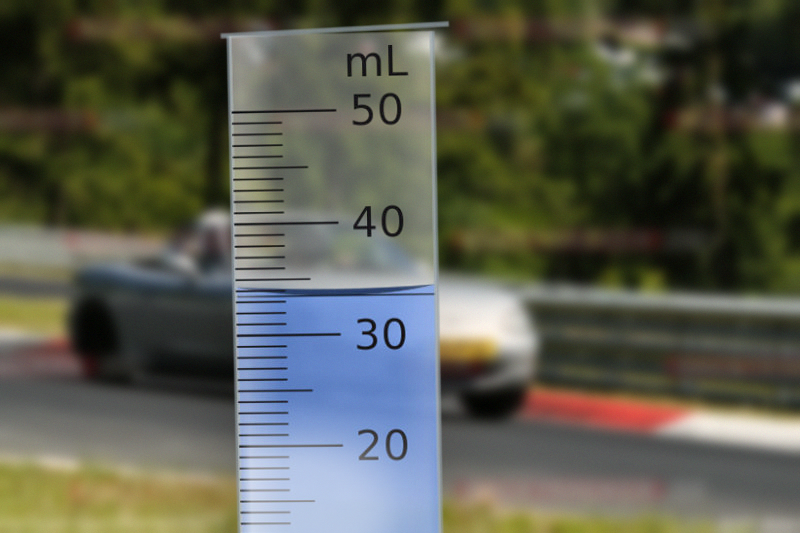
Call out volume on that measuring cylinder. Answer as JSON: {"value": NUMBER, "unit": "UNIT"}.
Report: {"value": 33.5, "unit": "mL"}
